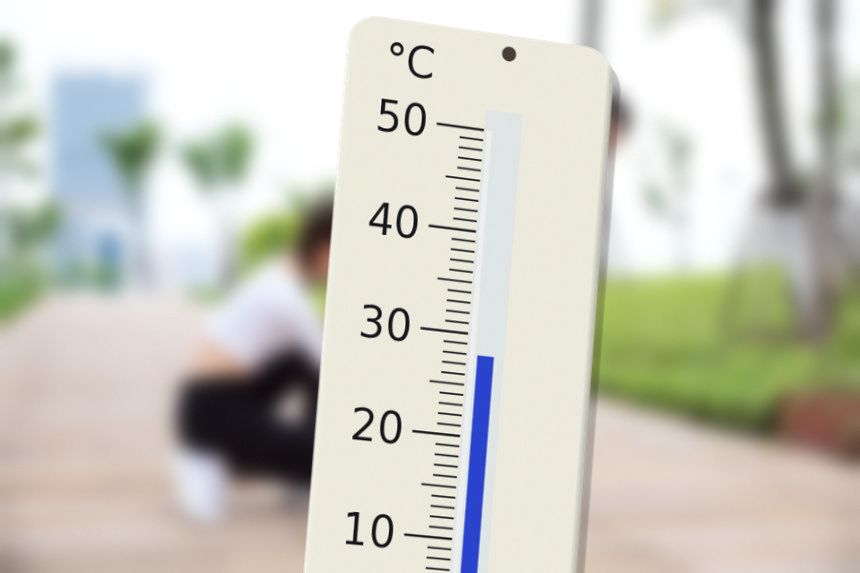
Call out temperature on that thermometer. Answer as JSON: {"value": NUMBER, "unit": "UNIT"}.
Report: {"value": 28, "unit": "°C"}
